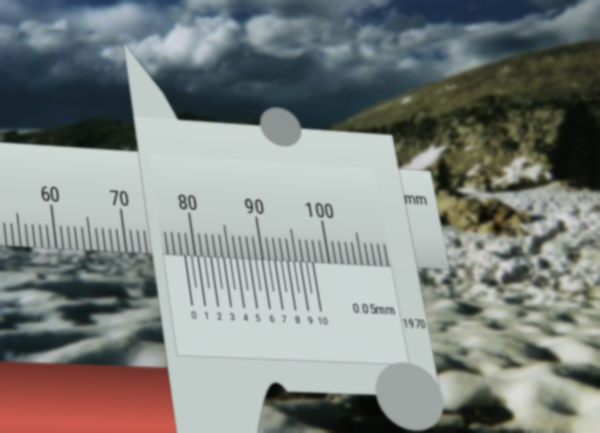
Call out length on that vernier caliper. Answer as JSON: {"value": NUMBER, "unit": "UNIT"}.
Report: {"value": 78.5, "unit": "mm"}
